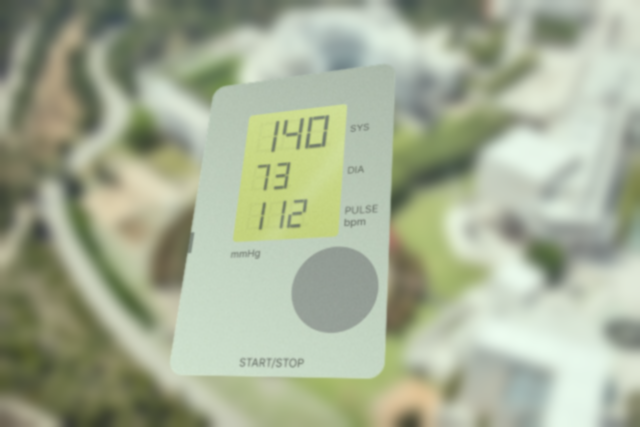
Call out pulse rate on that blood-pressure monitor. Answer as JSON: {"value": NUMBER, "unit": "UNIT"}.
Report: {"value": 112, "unit": "bpm"}
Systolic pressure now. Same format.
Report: {"value": 140, "unit": "mmHg"}
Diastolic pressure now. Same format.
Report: {"value": 73, "unit": "mmHg"}
